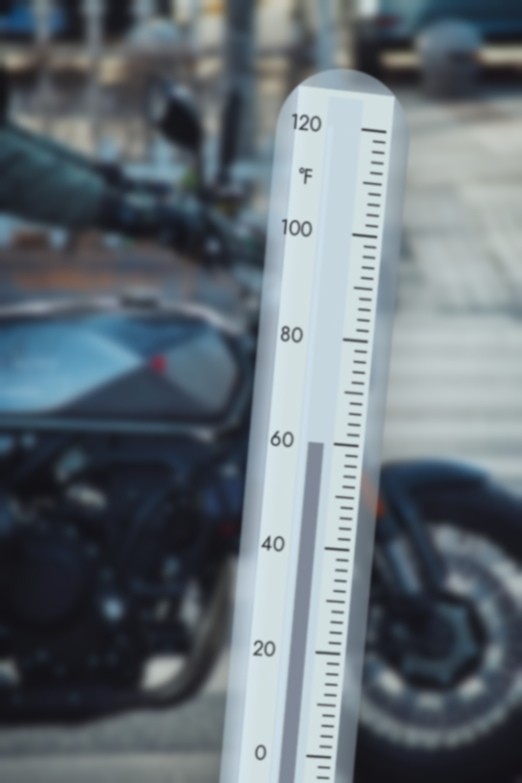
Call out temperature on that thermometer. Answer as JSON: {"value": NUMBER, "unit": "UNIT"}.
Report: {"value": 60, "unit": "°F"}
